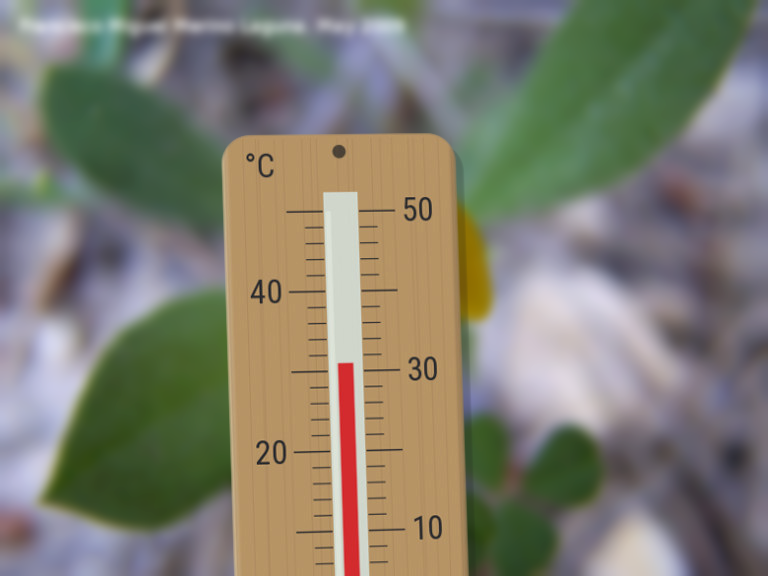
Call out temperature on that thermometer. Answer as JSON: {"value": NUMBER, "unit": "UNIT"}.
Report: {"value": 31, "unit": "°C"}
